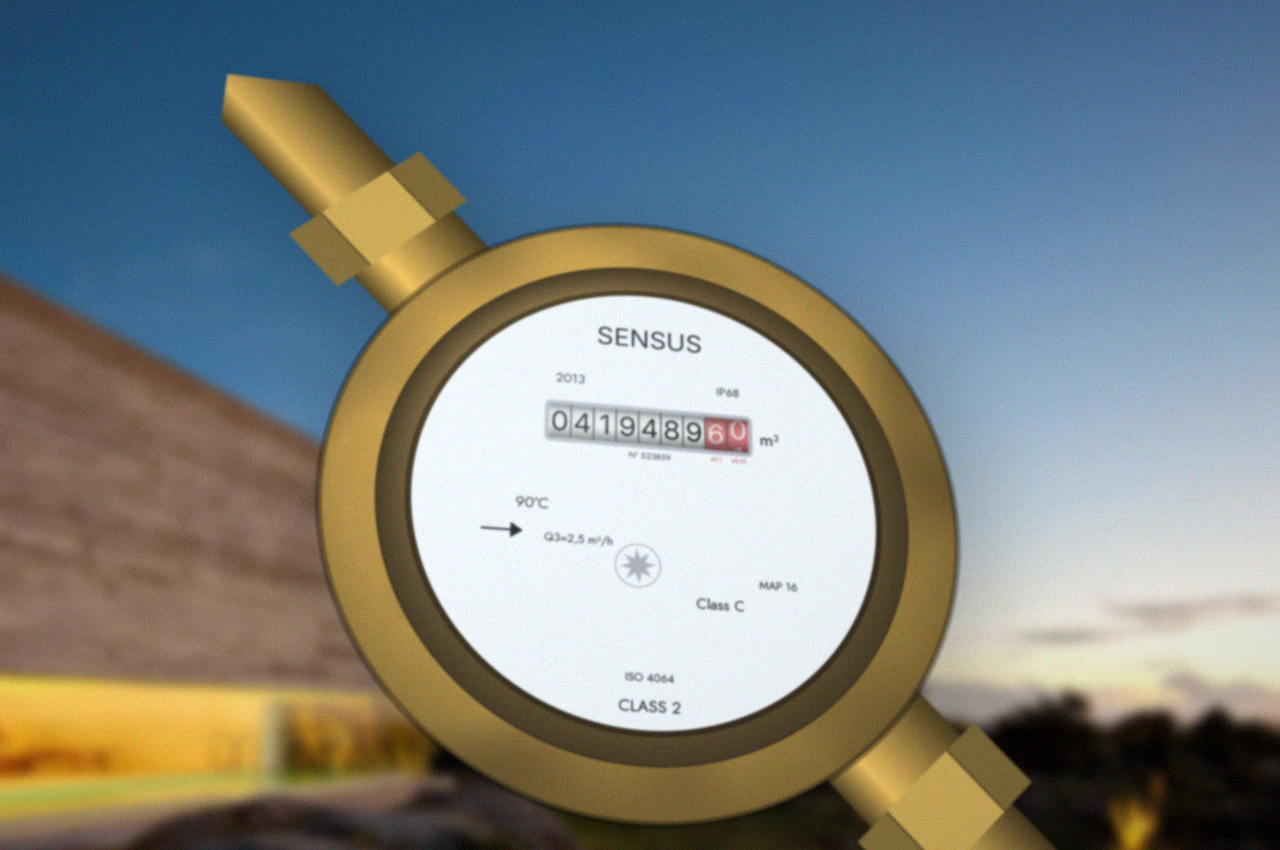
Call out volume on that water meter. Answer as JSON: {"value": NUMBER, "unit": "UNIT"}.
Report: {"value": 419489.60, "unit": "m³"}
